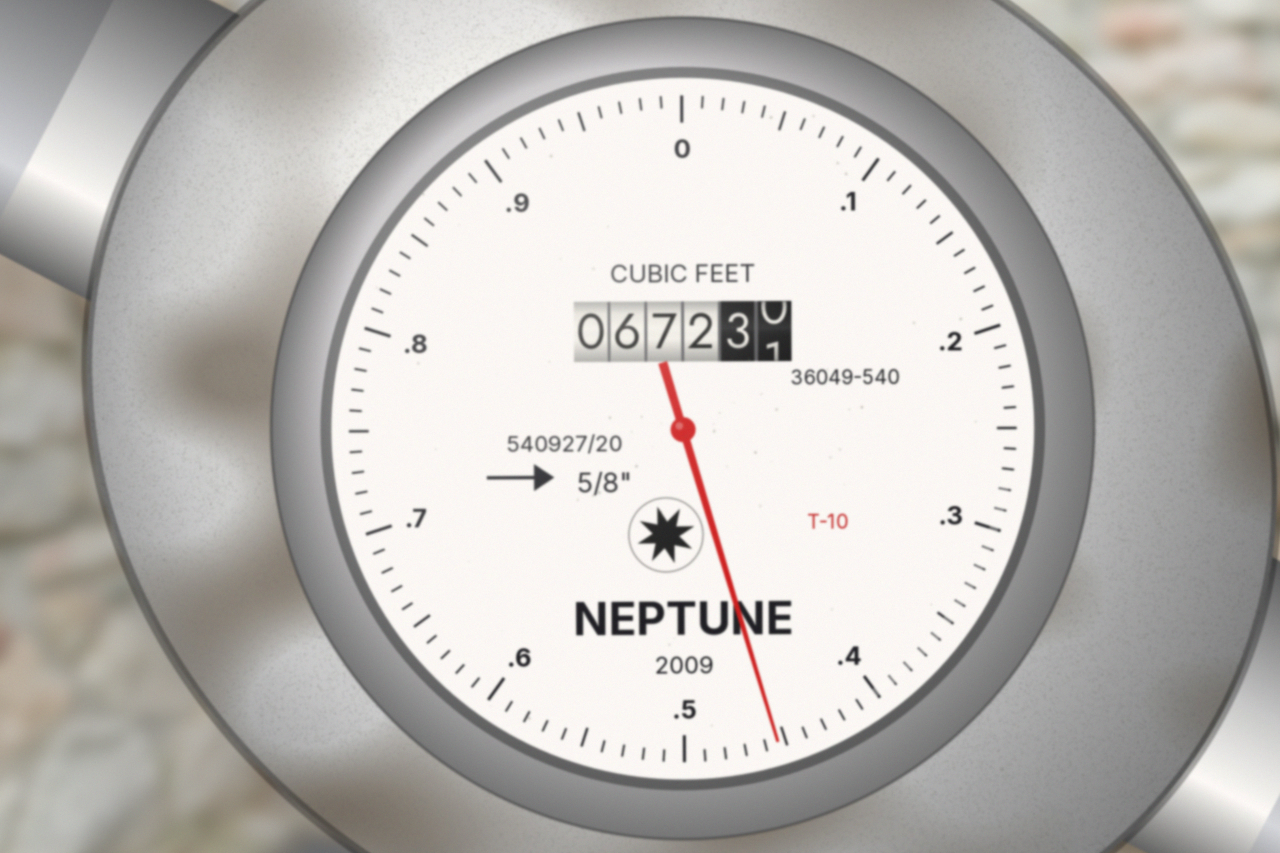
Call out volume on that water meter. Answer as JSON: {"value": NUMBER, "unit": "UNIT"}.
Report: {"value": 67230.45, "unit": "ft³"}
